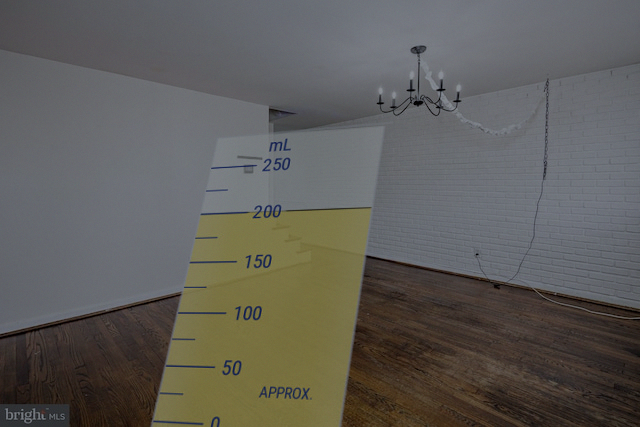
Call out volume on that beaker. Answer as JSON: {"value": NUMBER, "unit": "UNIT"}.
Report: {"value": 200, "unit": "mL"}
